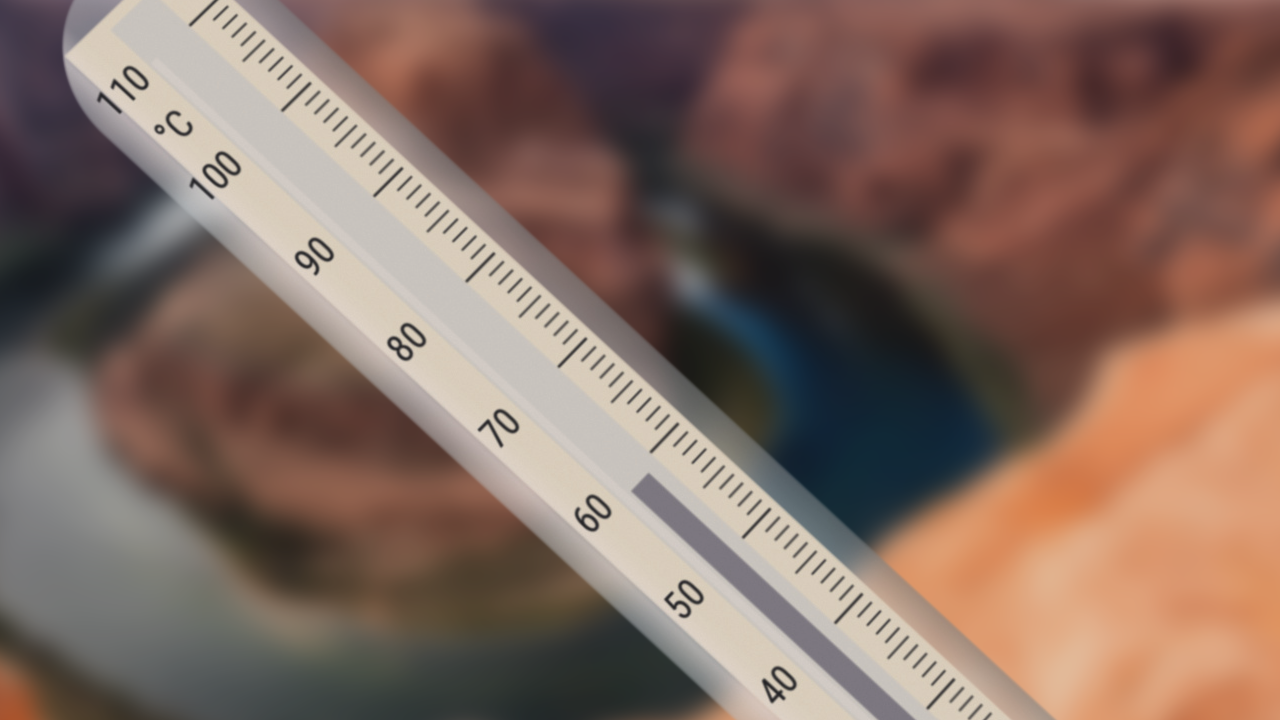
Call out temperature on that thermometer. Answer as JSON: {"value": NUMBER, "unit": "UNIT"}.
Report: {"value": 59, "unit": "°C"}
